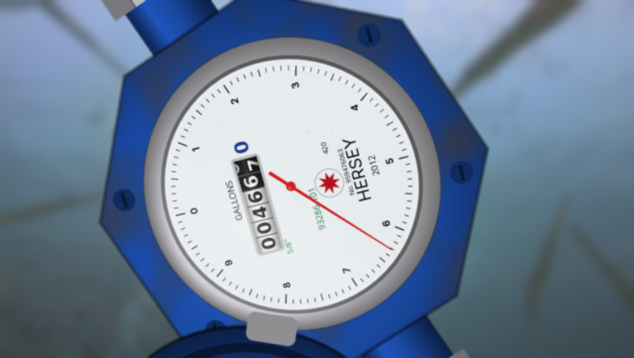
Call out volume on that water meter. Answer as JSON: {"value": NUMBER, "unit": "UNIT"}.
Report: {"value": 46666.3, "unit": "gal"}
